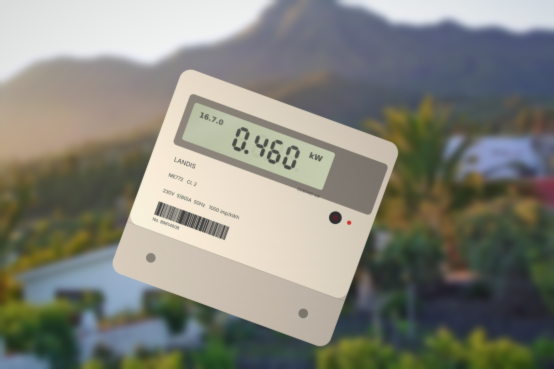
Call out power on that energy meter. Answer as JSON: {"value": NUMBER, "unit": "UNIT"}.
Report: {"value": 0.460, "unit": "kW"}
